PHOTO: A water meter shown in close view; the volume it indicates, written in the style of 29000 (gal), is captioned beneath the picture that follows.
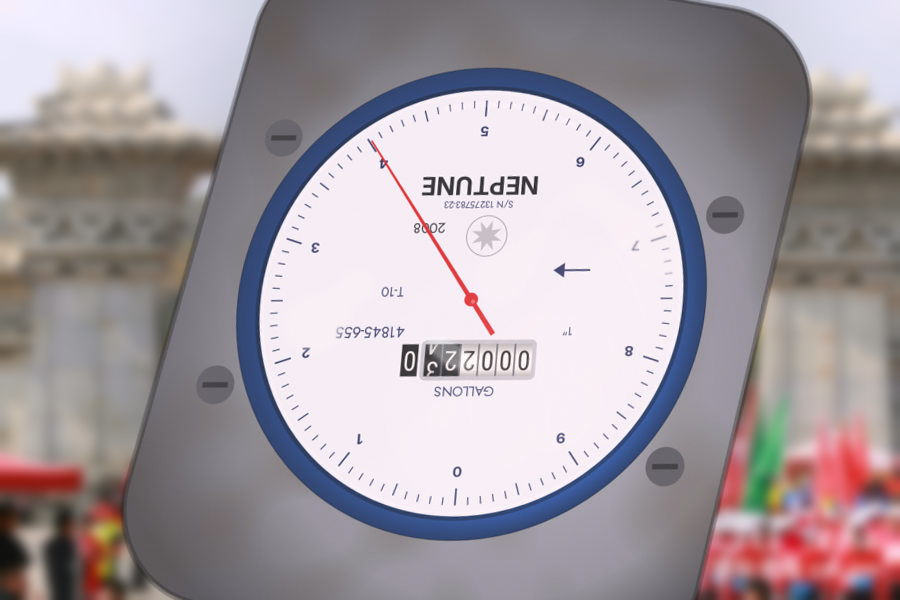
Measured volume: 2234.0 (gal)
